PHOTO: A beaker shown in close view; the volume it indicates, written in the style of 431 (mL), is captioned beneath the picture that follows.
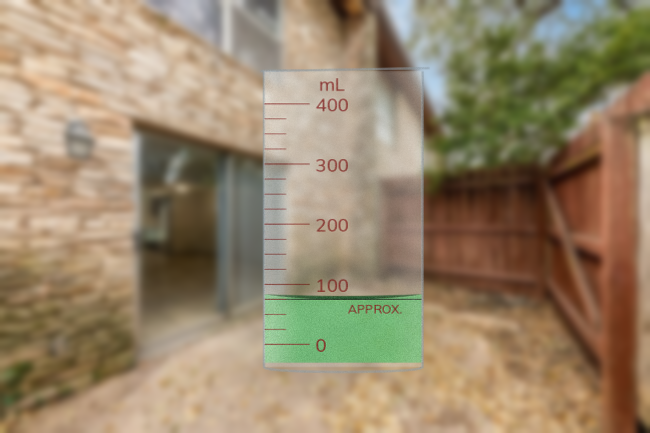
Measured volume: 75 (mL)
